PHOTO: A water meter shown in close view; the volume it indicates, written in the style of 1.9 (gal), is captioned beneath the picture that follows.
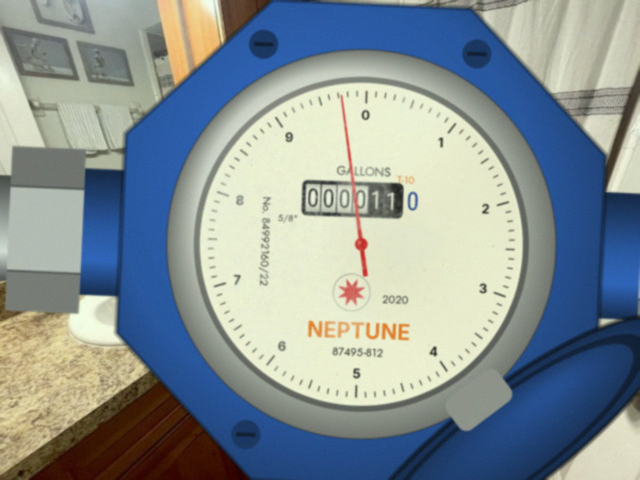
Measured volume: 109.7 (gal)
